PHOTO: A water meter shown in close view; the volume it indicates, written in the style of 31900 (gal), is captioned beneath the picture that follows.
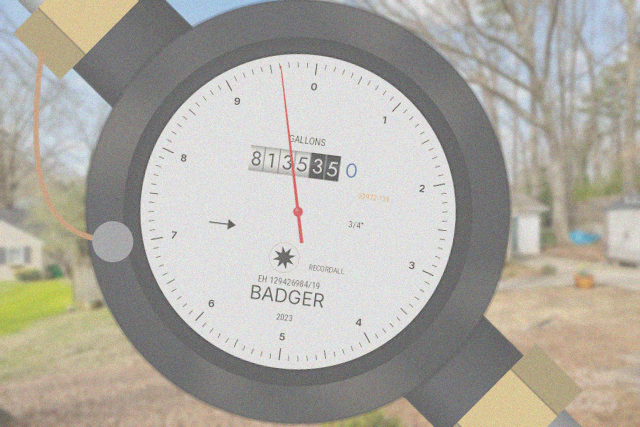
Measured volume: 8135349.6 (gal)
